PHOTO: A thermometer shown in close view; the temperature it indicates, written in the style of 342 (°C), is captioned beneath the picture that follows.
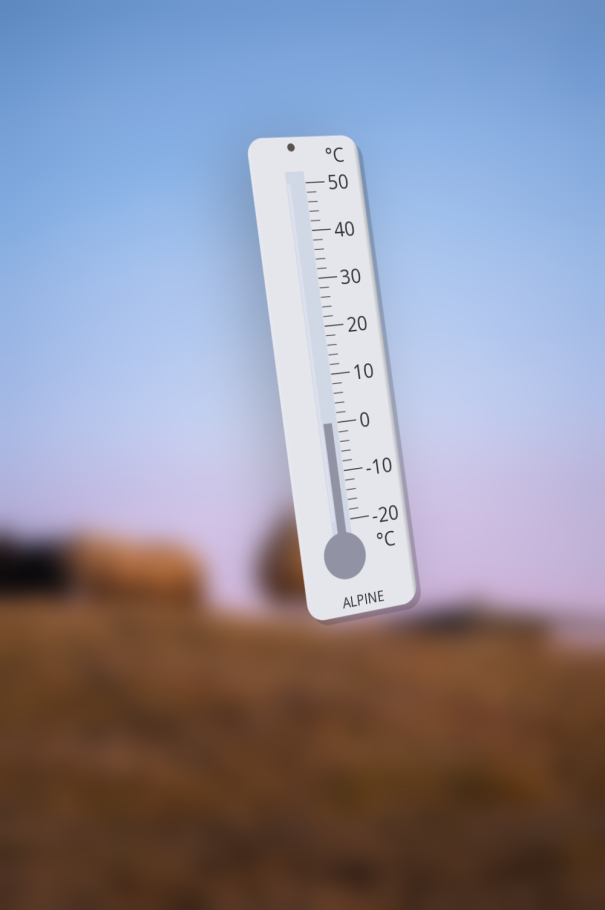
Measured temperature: 0 (°C)
